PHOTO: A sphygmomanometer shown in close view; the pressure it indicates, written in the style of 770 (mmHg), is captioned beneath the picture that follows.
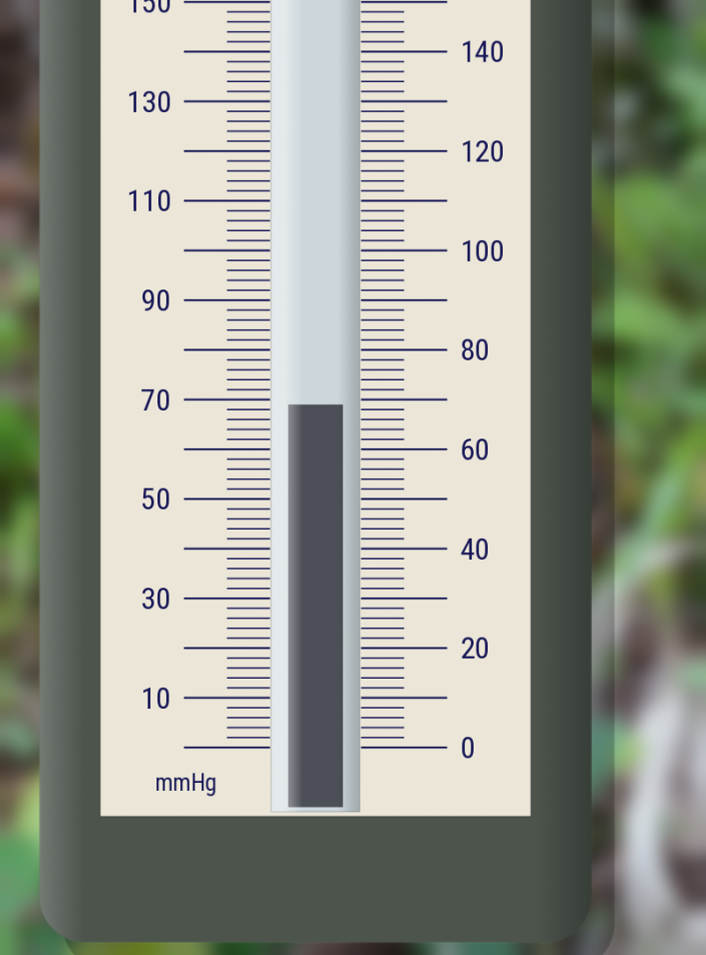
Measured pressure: 69 (mmHg)
